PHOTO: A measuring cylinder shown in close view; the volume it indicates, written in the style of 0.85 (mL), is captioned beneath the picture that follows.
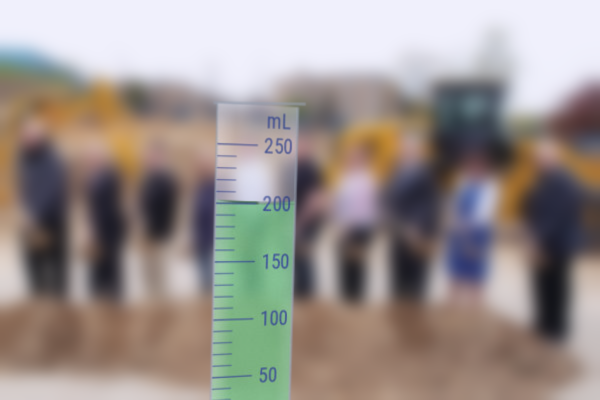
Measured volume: 200 (mL)
